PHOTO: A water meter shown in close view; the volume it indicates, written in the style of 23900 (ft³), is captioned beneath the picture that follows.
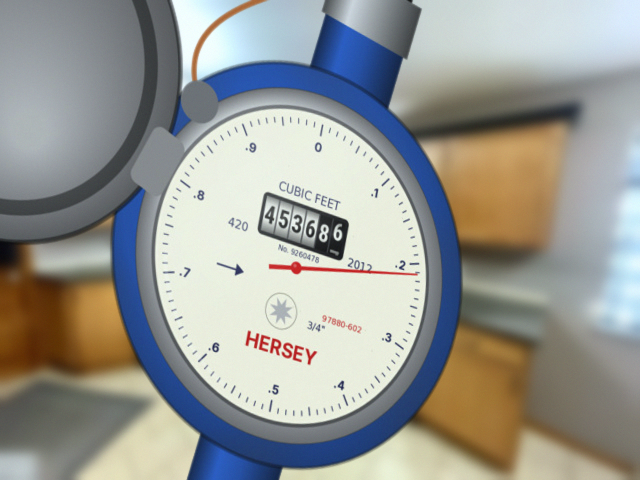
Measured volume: 453686.21 (ft³)
